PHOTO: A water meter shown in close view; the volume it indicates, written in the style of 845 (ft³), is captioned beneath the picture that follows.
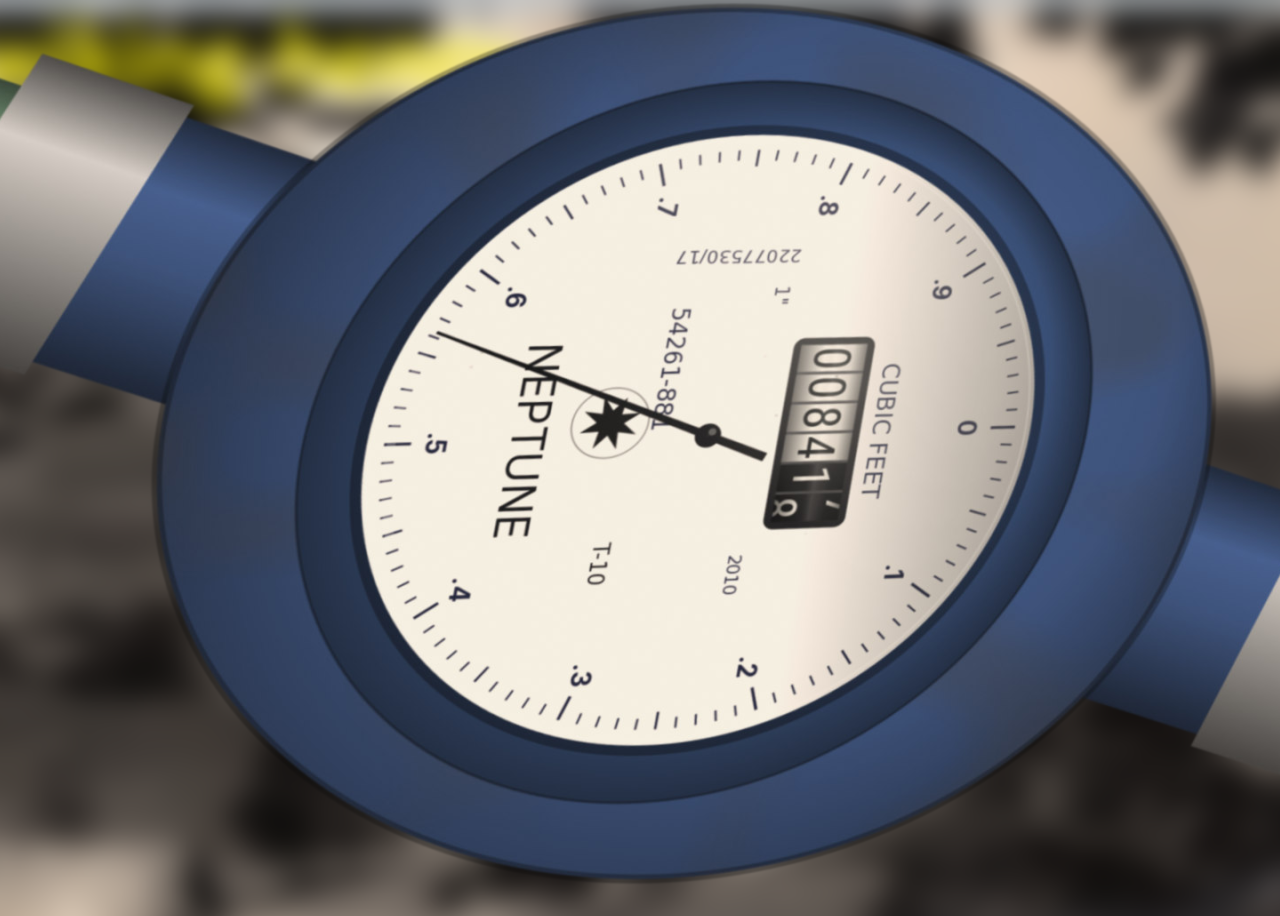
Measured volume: 8417.56 (ft³)
